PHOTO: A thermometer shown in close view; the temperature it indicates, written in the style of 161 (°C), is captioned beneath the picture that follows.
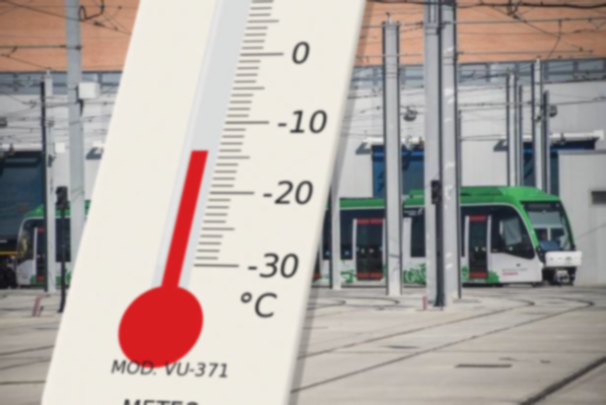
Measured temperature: -14 (°C)
